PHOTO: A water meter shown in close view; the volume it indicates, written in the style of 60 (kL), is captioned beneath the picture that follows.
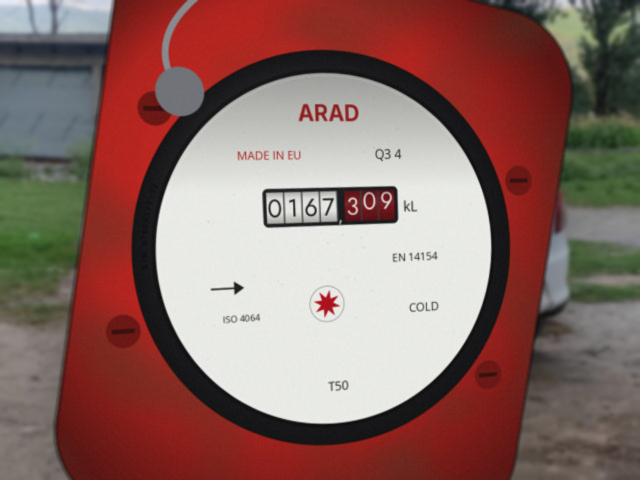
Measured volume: 167.309 (kL)
